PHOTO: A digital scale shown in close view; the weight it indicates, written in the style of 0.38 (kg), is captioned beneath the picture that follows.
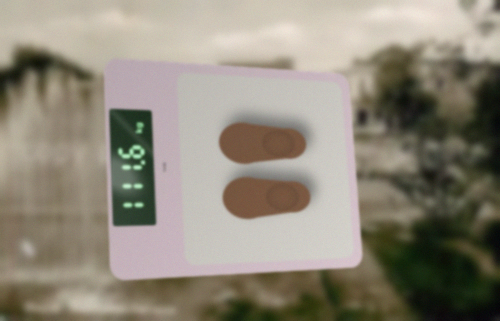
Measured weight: 111.6 (kg)
